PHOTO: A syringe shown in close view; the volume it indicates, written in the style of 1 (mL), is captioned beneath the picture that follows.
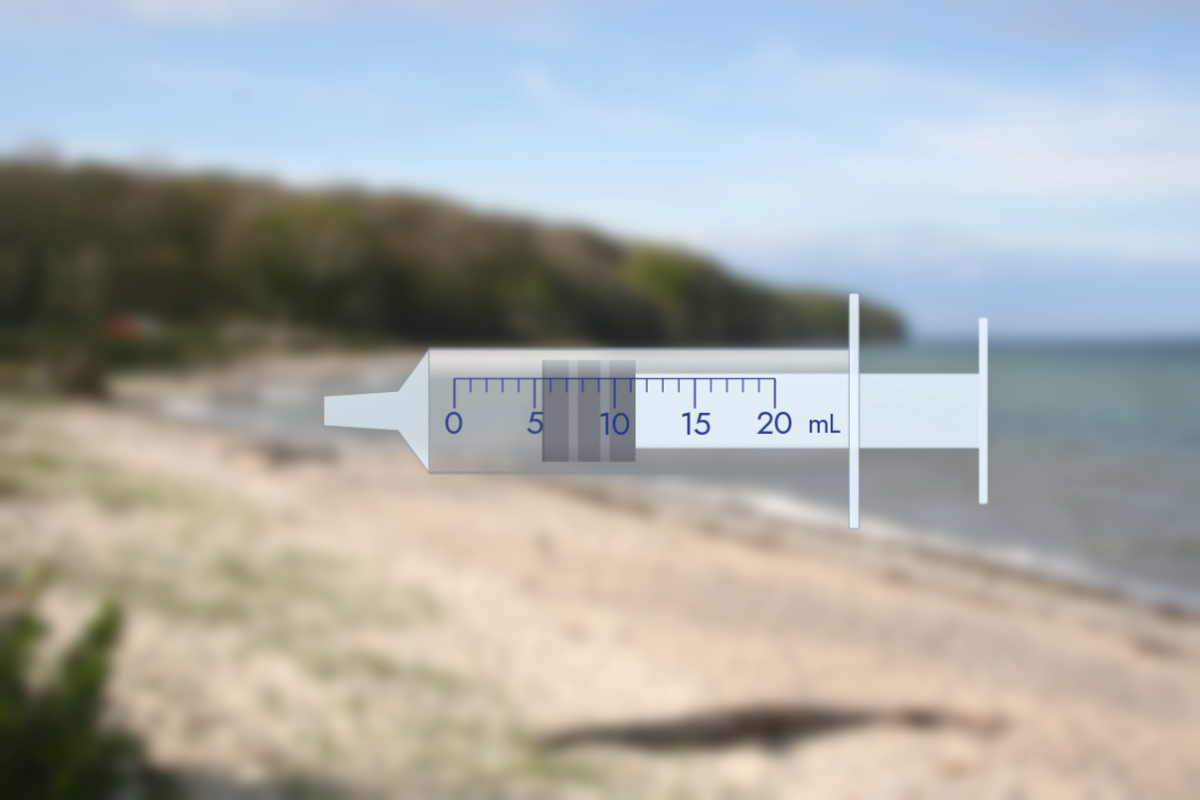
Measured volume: 5.5 (mL)
